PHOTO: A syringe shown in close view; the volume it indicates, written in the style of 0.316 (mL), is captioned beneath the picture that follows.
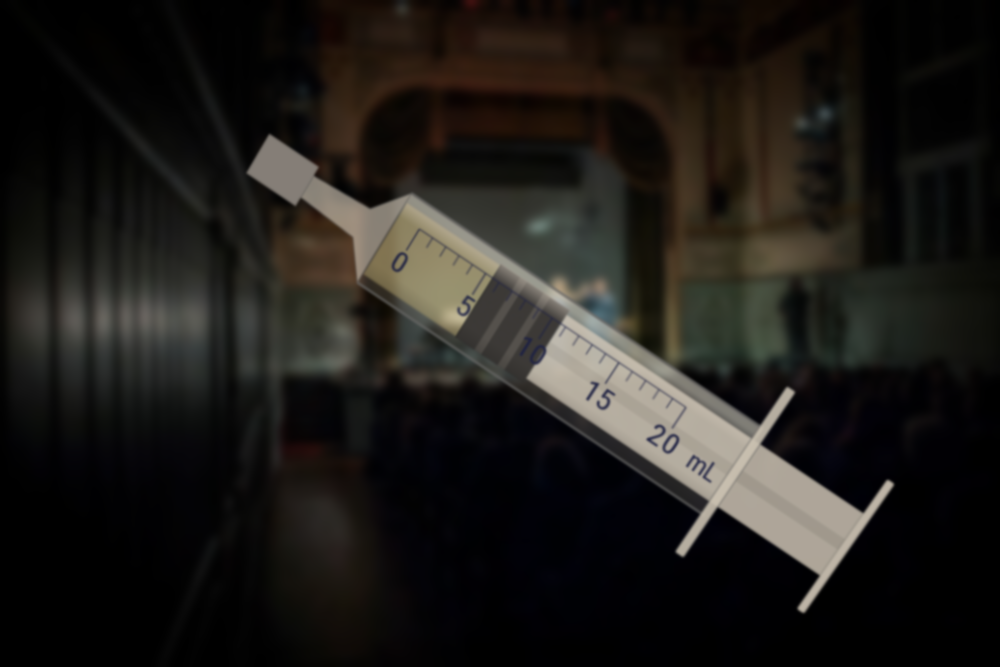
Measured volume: 5.5 (mL)
